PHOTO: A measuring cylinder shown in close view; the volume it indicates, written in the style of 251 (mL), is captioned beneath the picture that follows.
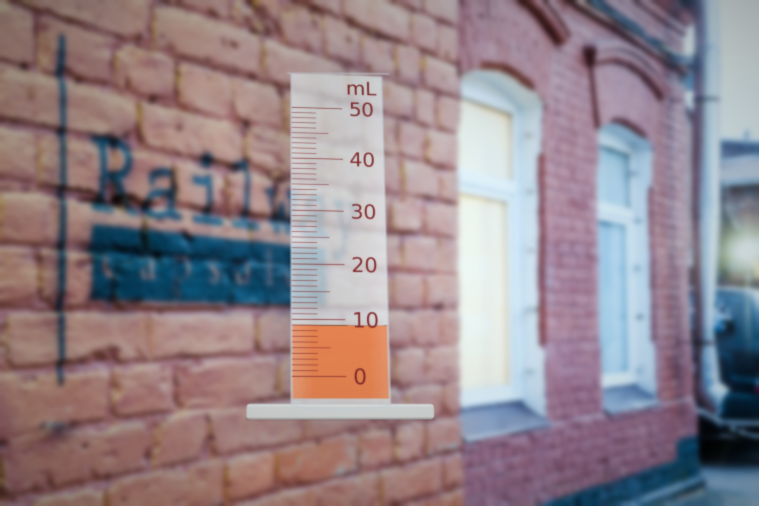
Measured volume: 9 (mL)
